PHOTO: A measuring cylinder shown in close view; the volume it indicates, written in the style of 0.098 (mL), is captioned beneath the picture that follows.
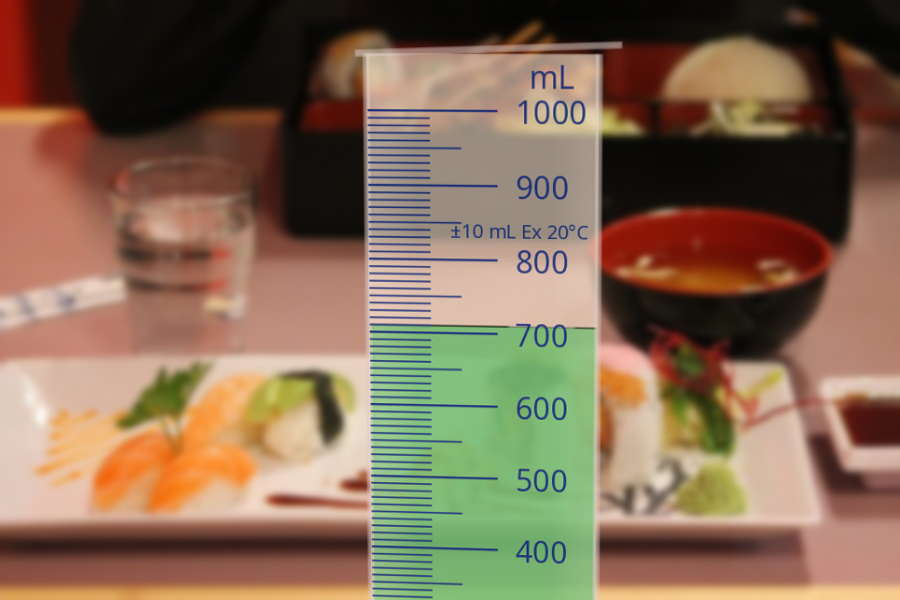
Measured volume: 710 (mL)
